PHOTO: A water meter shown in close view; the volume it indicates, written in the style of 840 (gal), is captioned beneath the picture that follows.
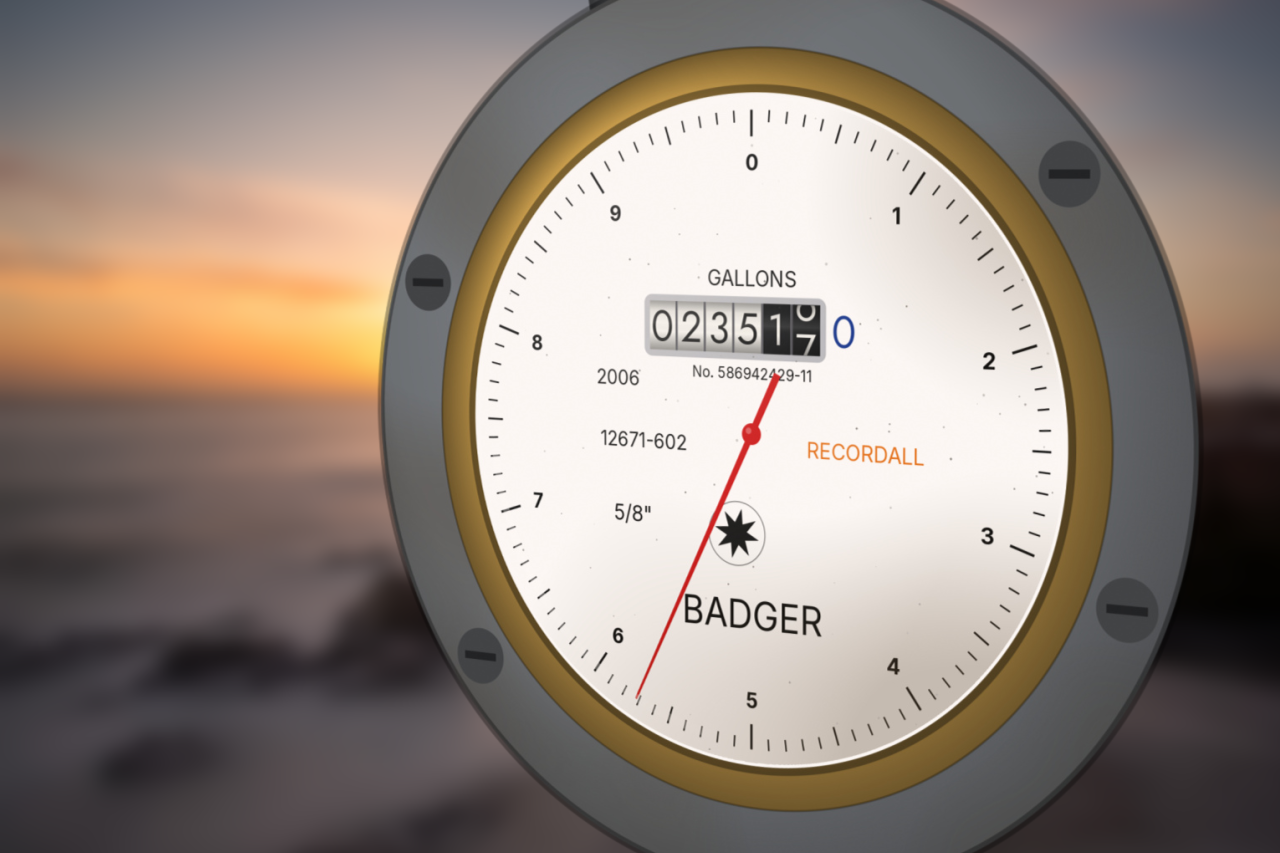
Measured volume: 235165.7 (gal)
